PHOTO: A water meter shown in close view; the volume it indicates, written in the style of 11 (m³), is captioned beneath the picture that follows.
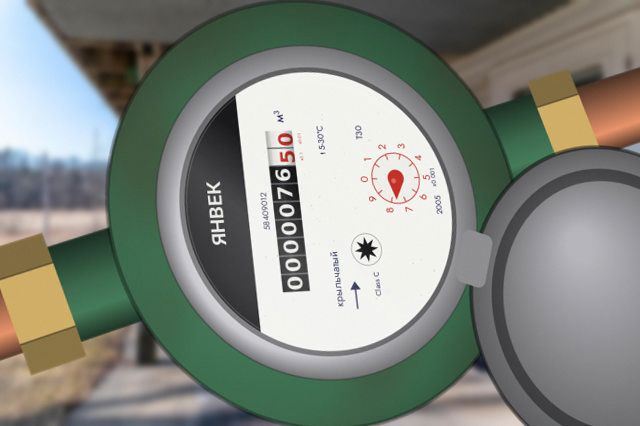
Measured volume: 76.497 (m³)
